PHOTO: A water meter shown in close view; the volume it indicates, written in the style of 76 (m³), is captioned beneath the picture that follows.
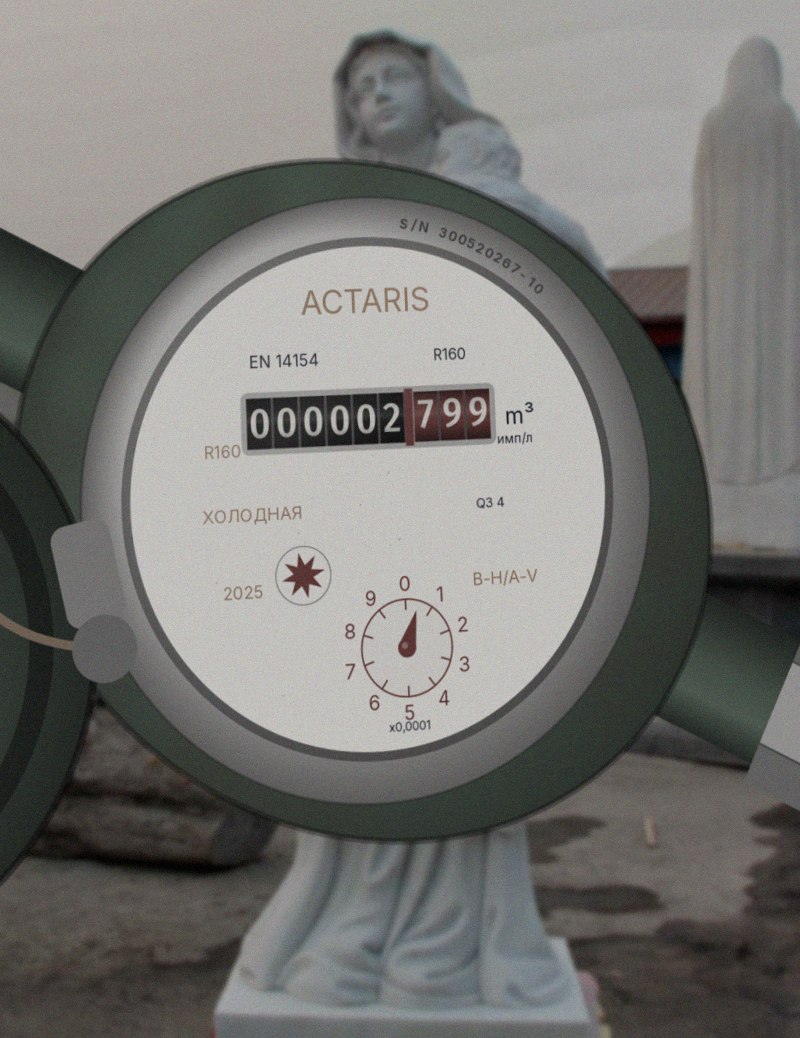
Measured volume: 2.7990 (m³)
